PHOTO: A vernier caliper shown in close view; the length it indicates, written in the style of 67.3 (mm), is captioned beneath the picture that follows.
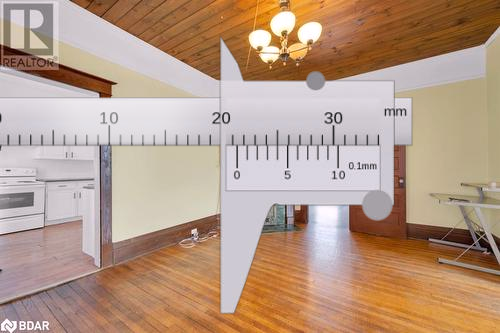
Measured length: 21.4 (mm)
